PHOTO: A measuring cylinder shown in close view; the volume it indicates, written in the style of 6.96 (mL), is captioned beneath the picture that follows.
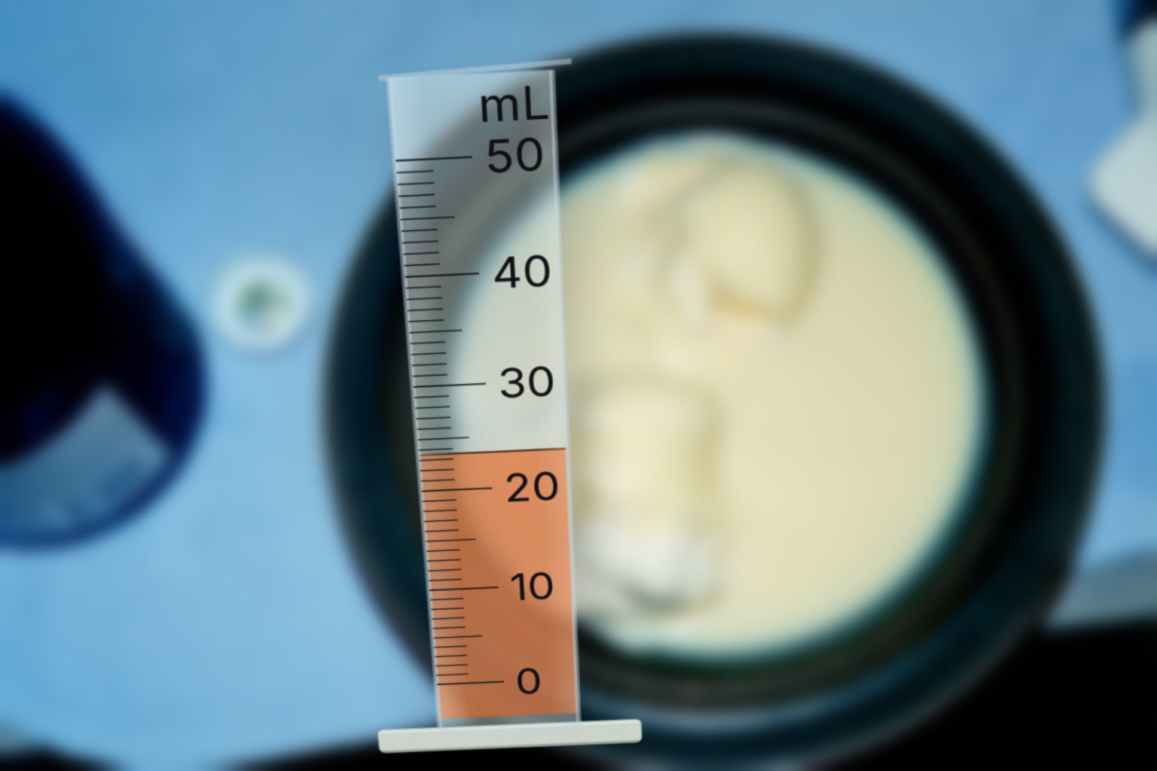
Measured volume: 23.5 (mL)
